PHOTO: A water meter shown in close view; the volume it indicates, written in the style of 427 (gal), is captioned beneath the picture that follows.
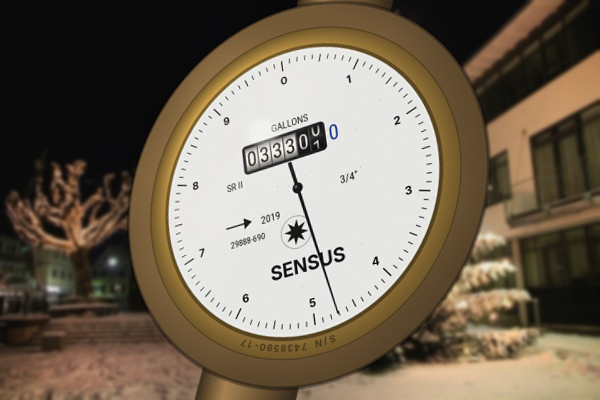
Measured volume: 333004.7 (gal)
